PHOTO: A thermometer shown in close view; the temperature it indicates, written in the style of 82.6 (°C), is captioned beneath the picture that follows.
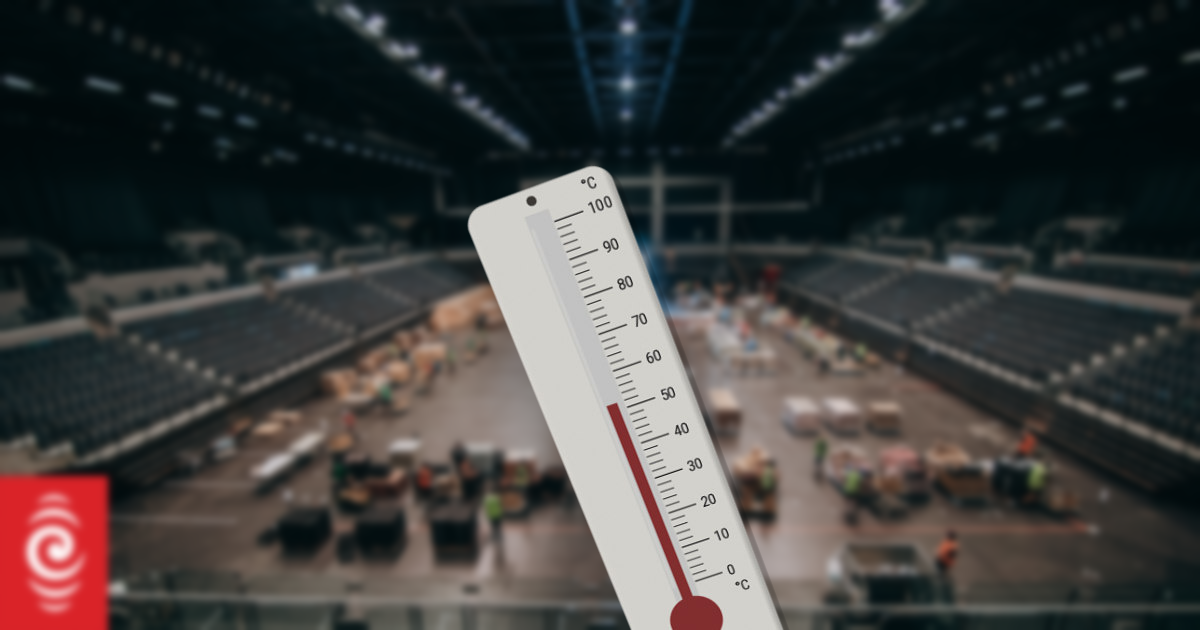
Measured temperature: 52 (°C)
